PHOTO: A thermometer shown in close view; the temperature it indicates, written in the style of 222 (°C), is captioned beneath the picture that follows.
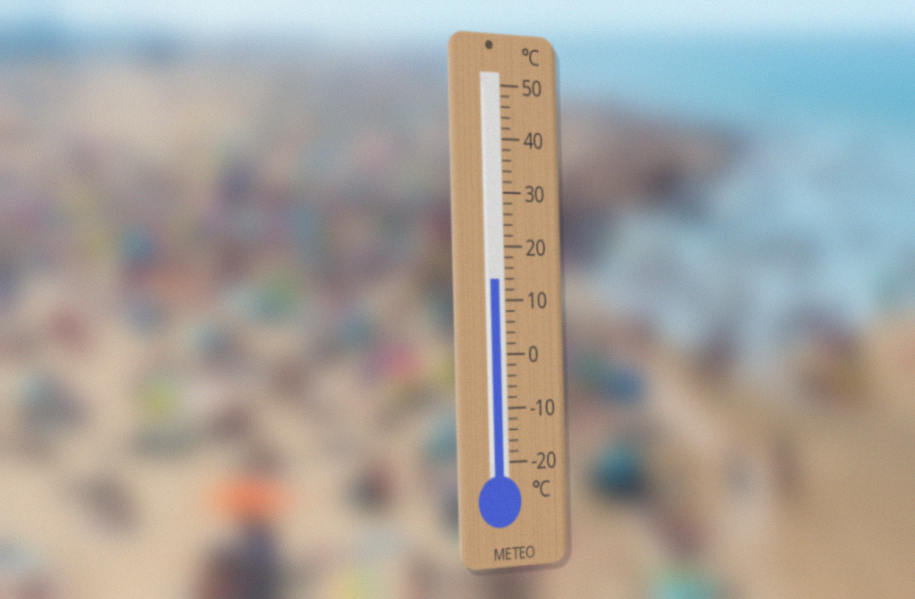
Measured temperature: 14 (°C)
